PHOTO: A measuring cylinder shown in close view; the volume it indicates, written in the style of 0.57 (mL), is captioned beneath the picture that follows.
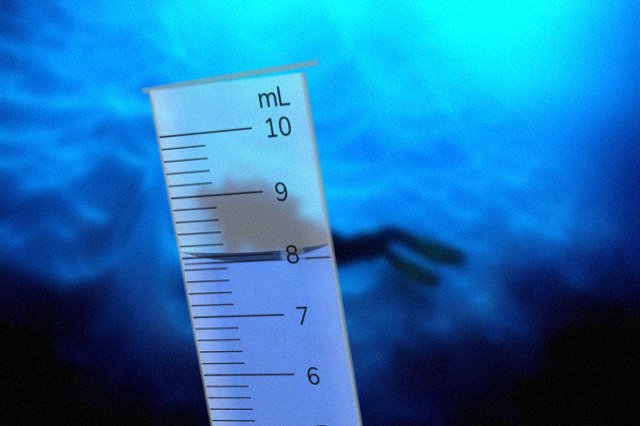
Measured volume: 7.9 (mL)
